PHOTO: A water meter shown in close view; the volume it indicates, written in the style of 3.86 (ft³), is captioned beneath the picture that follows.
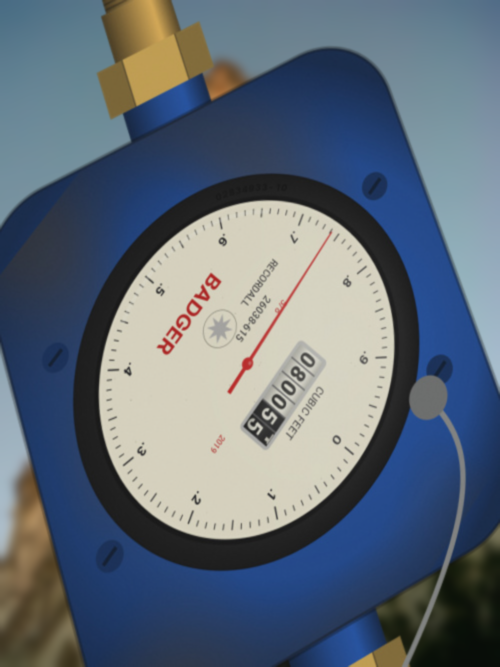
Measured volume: 80054.74 (ft³)
